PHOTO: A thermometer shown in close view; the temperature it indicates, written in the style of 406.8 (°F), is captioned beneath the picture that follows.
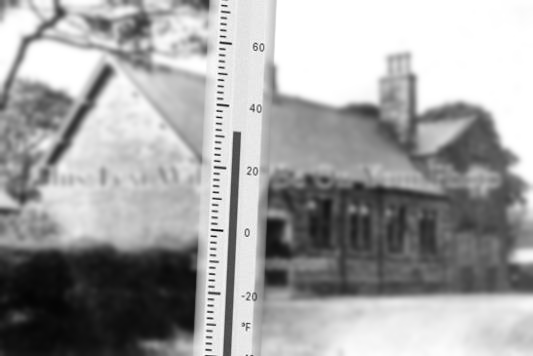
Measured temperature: 32 (°F)
